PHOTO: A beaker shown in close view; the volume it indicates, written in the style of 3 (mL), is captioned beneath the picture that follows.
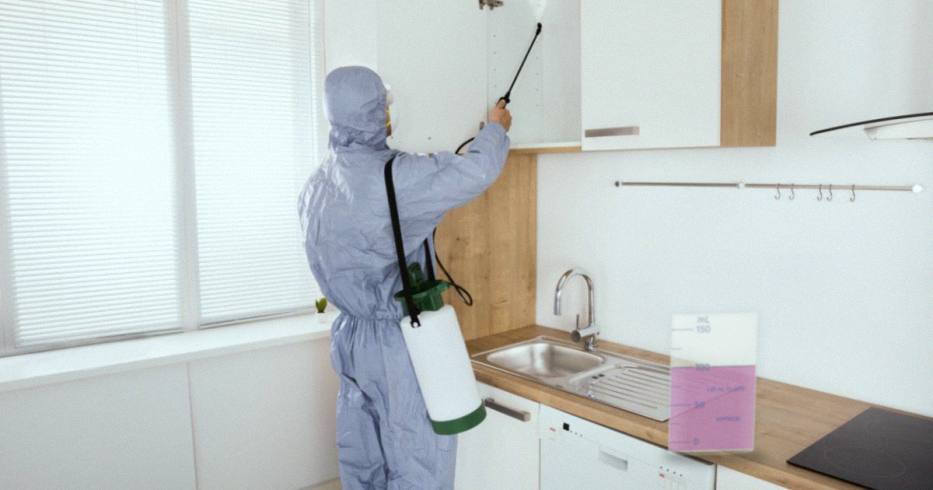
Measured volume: 100 (mL)
